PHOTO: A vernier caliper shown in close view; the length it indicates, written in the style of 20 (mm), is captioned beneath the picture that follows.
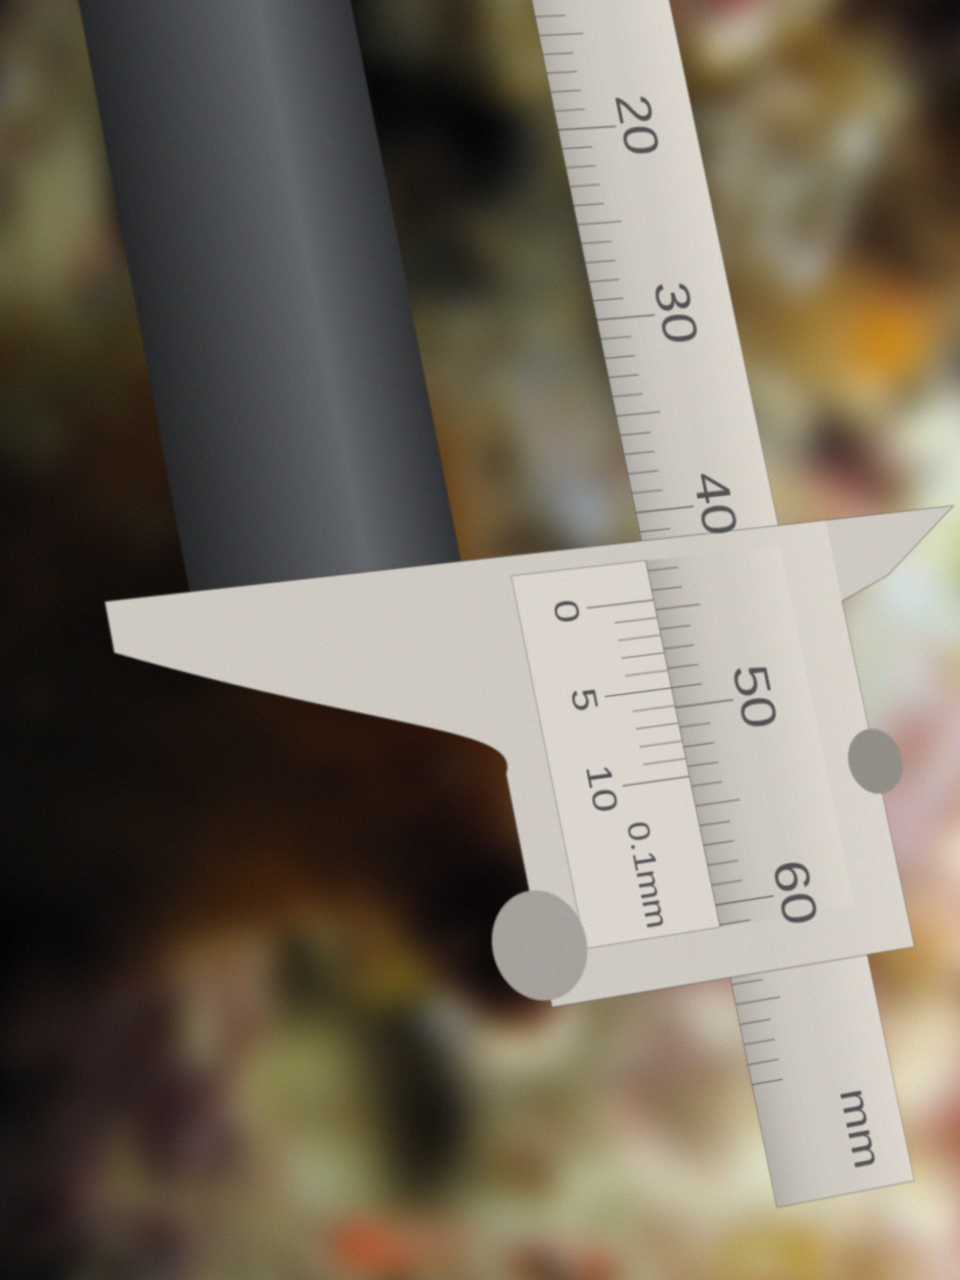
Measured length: 44.5 (mm)
